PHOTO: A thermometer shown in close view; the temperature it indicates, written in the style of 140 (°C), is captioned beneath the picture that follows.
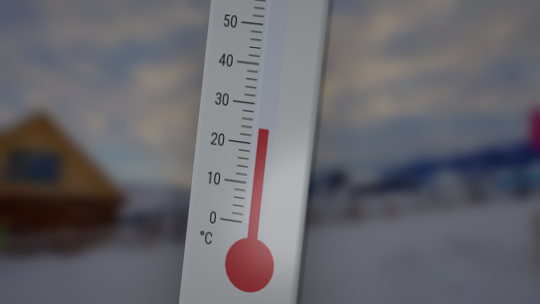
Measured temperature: 24 (°C)
